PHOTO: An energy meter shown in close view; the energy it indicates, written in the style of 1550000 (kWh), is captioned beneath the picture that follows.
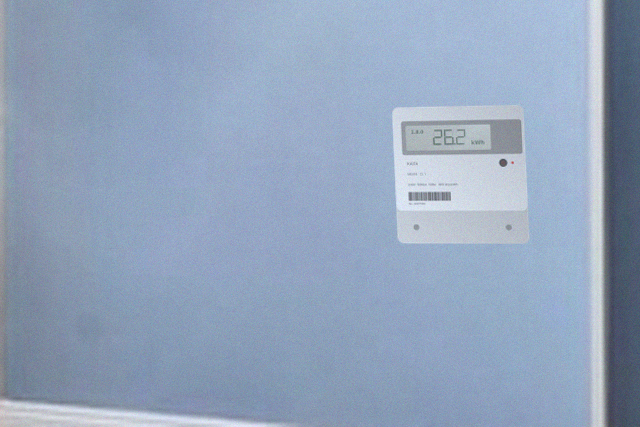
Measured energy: 26.2 (kWh)
